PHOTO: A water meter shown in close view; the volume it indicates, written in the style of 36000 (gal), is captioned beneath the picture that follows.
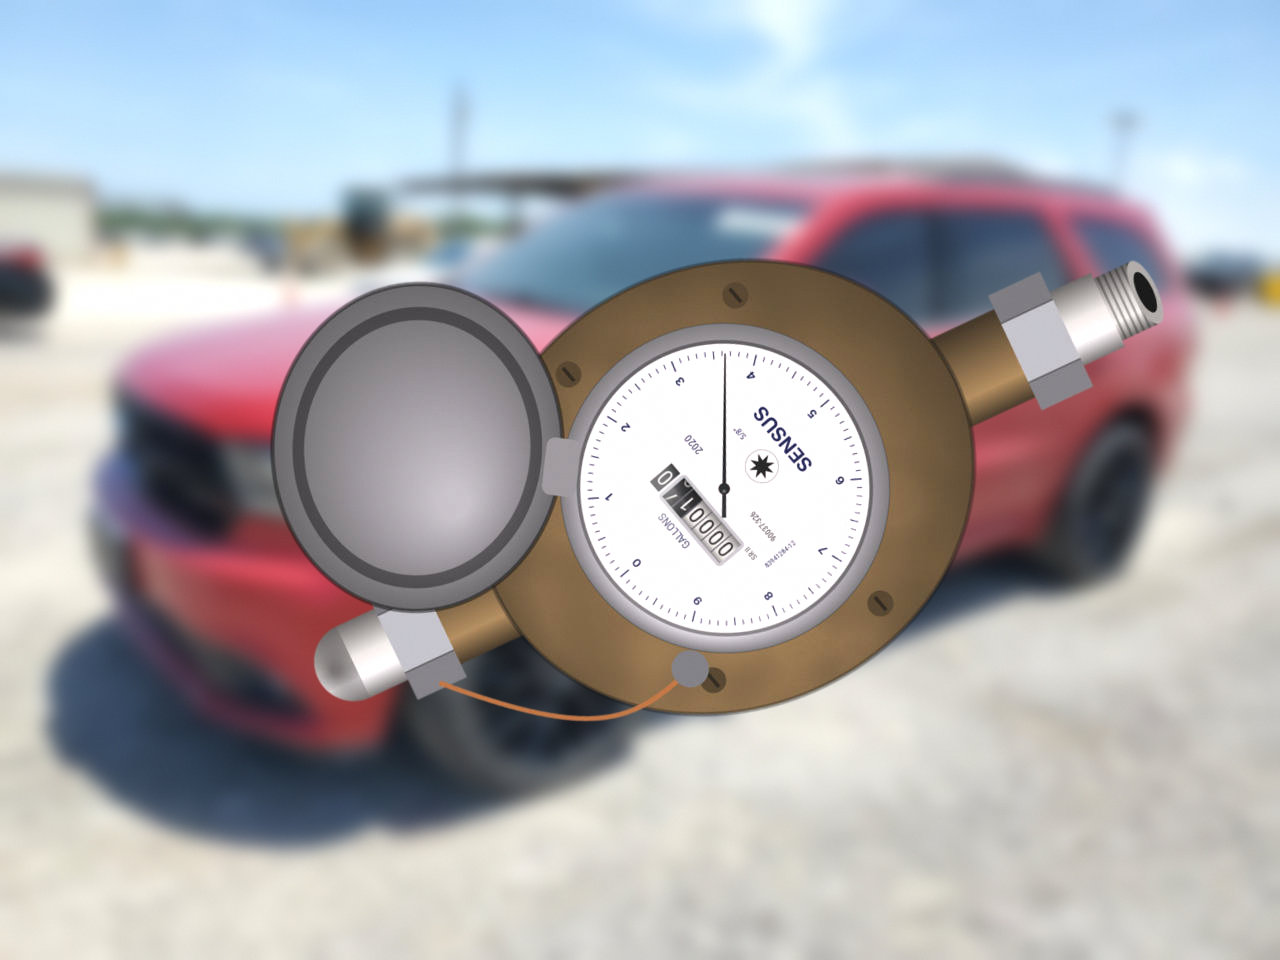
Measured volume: 173.6 (gal)
